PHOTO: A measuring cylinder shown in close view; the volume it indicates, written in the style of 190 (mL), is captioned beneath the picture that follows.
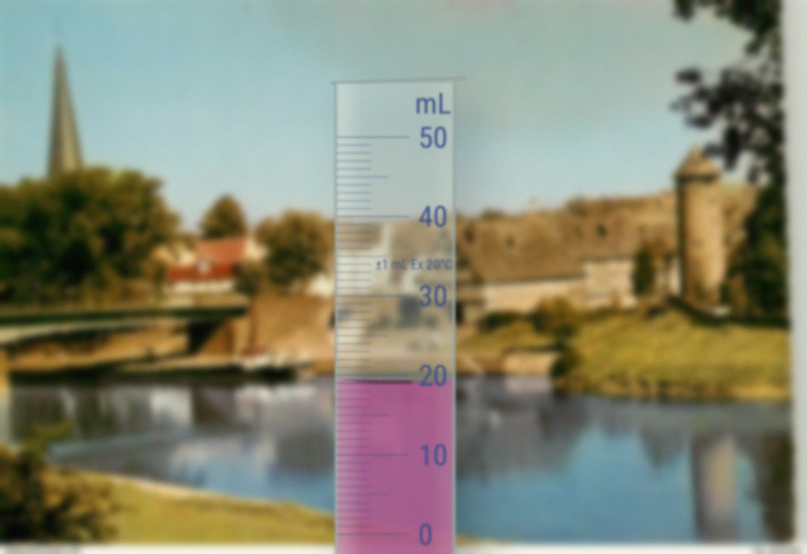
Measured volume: 19 (mL)
